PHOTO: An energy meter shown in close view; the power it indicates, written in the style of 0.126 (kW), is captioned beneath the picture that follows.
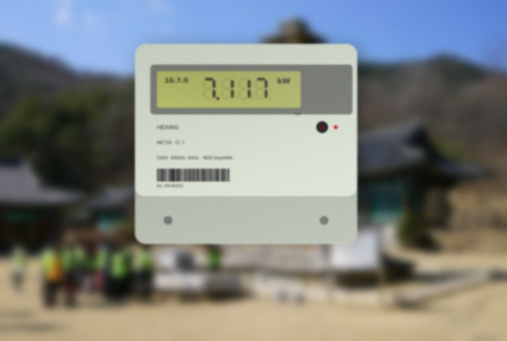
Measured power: 7.117 (kW)
